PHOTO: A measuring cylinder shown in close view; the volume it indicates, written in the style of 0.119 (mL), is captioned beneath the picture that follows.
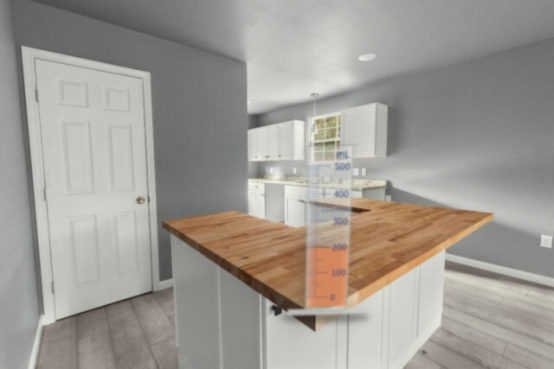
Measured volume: 200 (mL)
